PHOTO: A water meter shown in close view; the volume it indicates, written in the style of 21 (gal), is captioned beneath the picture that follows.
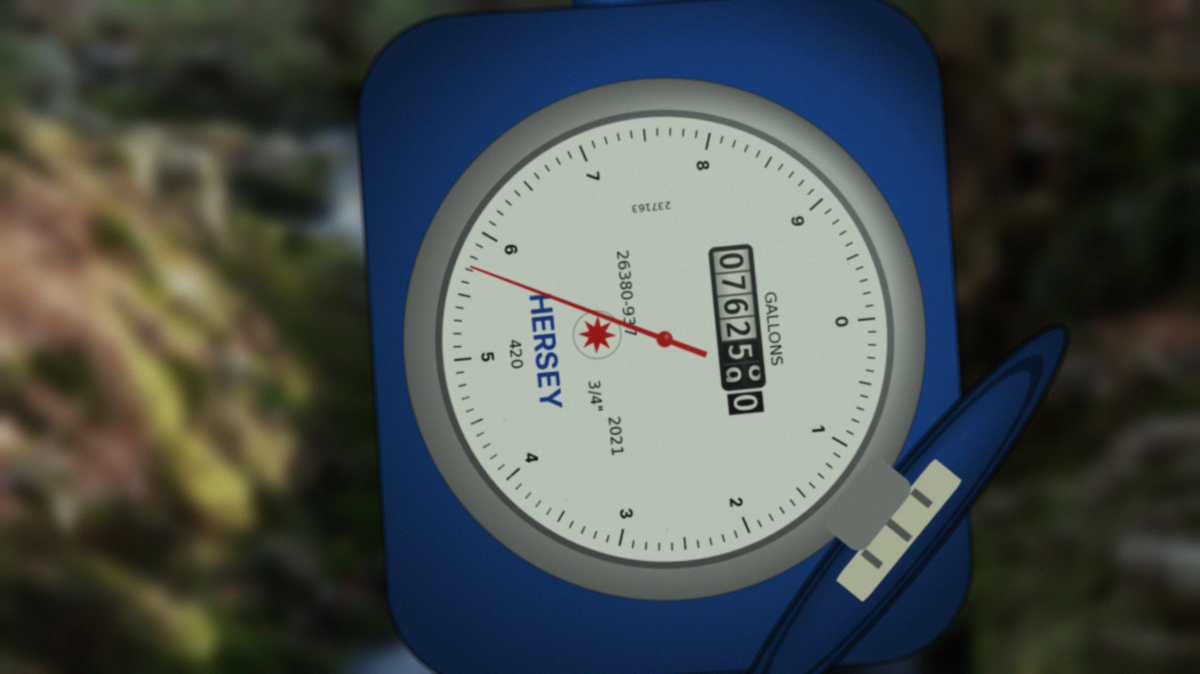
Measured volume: 762585.7 (gal)
